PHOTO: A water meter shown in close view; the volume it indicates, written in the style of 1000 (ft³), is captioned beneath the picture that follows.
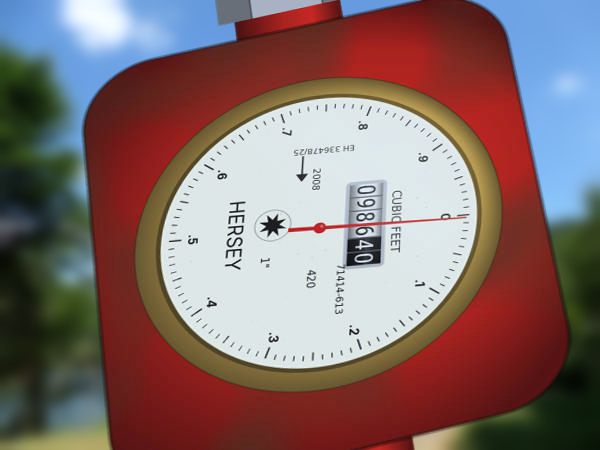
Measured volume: 98640.00 (ft³)
